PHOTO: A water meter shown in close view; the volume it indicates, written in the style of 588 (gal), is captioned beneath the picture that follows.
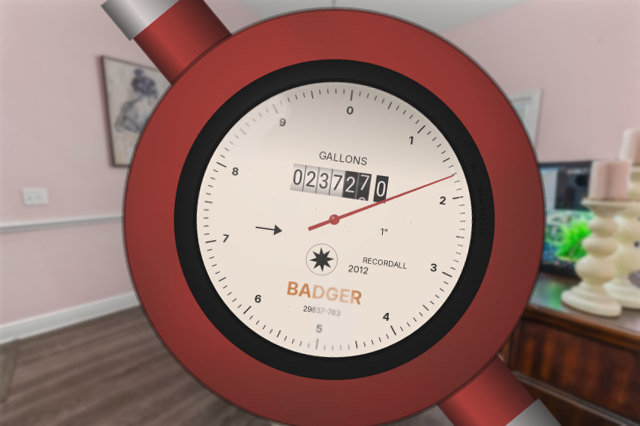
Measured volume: 237271.7 (gal)
